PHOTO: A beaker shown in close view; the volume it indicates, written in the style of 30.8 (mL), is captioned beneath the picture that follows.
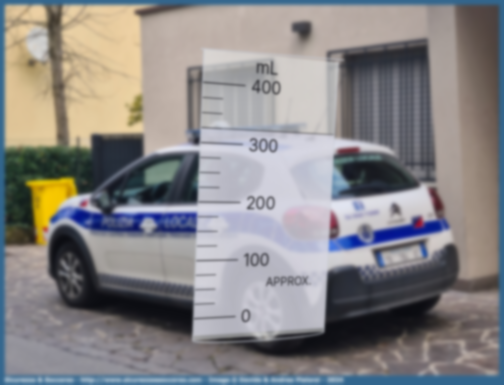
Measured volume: 325 (mL)
